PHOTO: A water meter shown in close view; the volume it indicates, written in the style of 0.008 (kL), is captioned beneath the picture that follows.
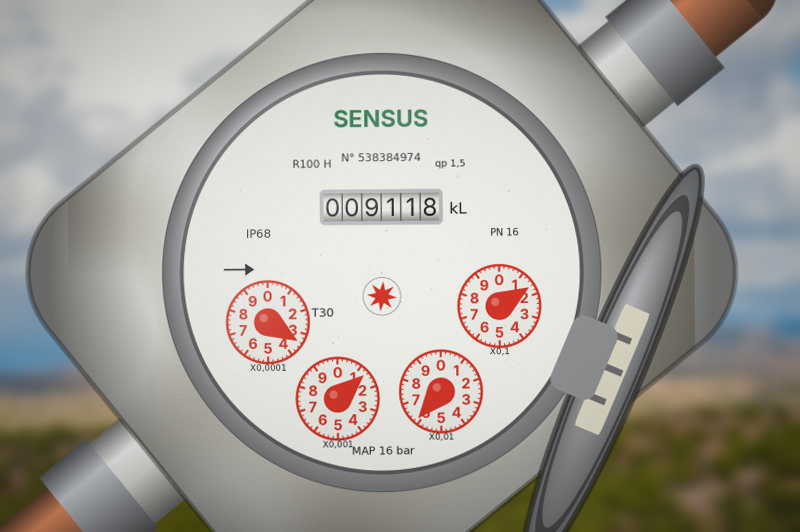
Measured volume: 9118.1613 (kL)
